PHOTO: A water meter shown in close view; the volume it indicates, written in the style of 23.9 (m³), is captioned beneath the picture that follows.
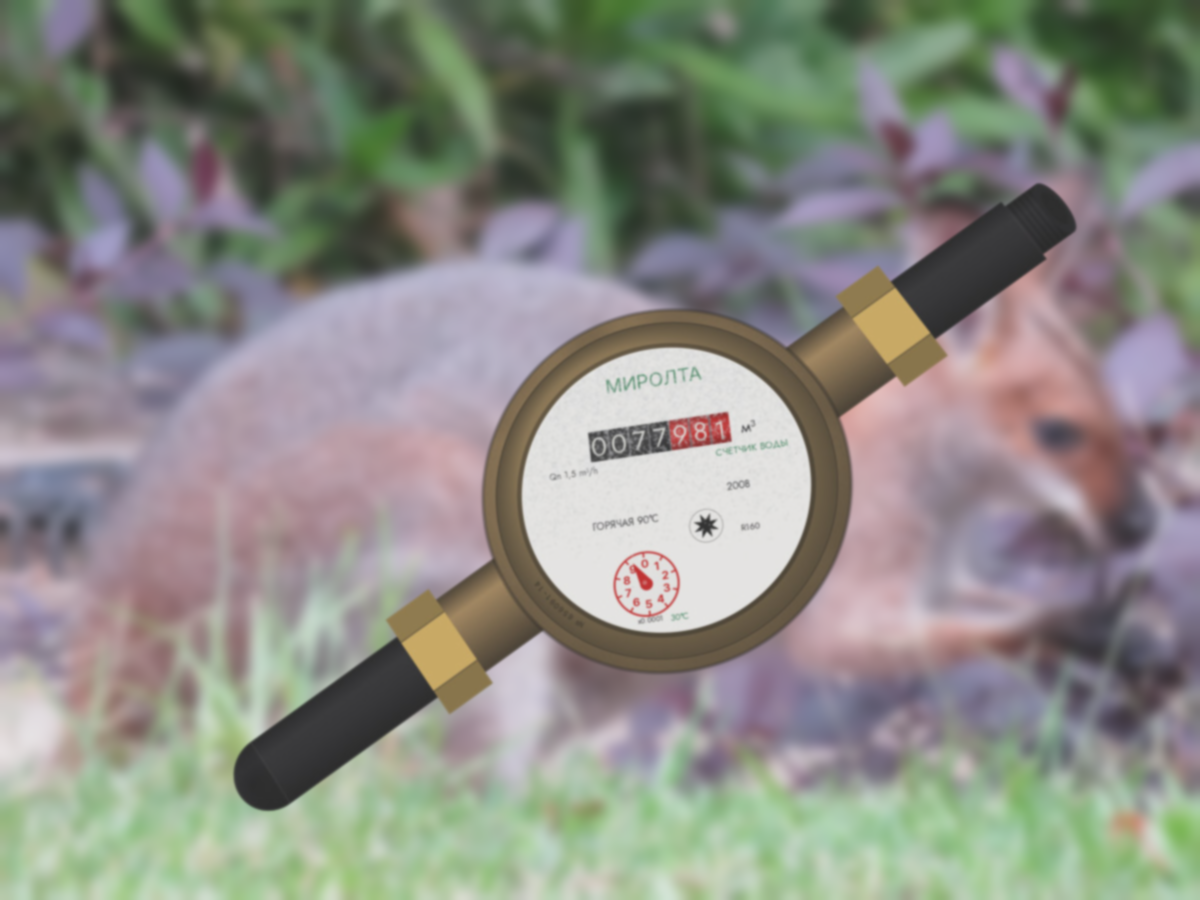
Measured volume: 77.9809 (m³)
